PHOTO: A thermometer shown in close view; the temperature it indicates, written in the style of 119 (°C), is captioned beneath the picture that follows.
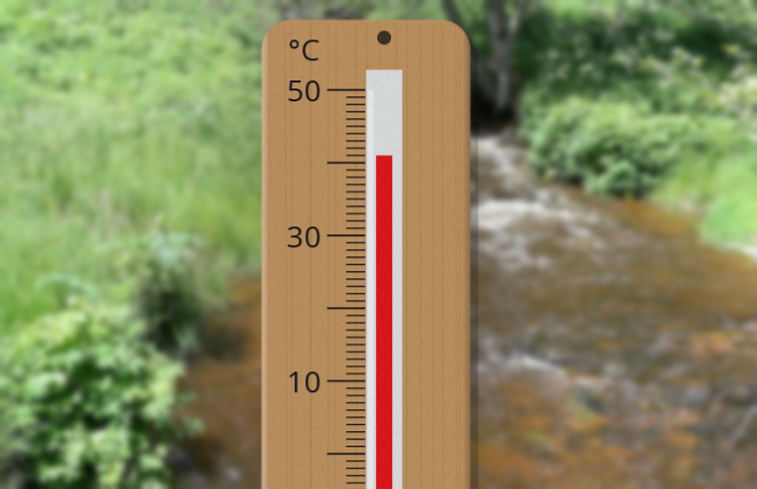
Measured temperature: 41 (°C)
